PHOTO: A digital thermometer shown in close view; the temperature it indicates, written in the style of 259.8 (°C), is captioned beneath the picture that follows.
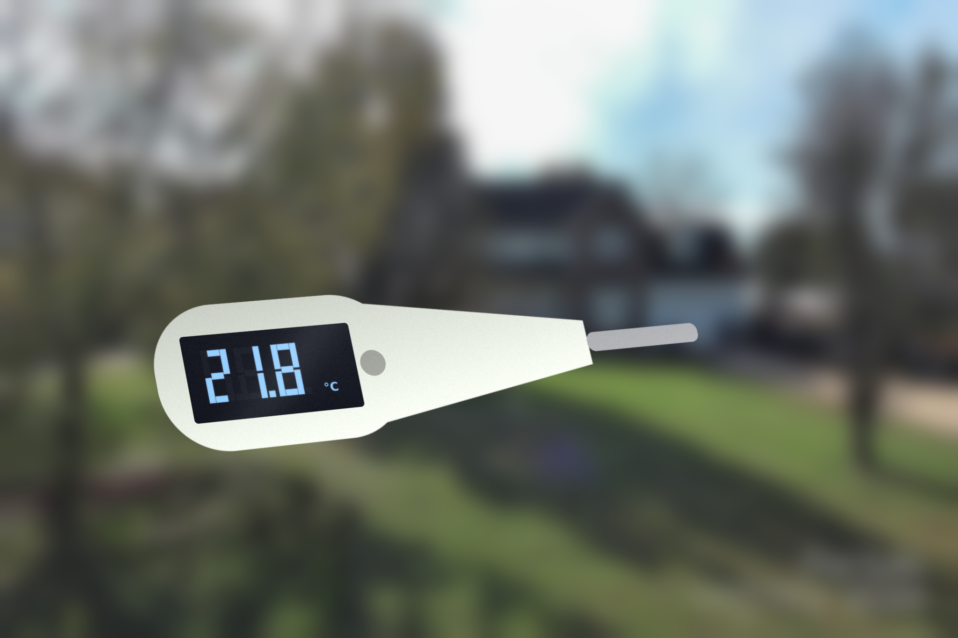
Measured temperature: 21.8 (°C)
